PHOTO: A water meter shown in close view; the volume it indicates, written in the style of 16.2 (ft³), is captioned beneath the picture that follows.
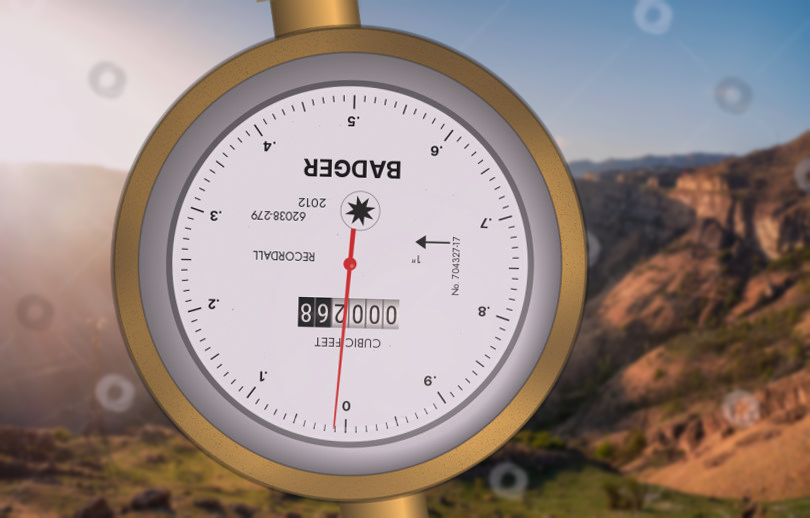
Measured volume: 268.01 (ft³)
